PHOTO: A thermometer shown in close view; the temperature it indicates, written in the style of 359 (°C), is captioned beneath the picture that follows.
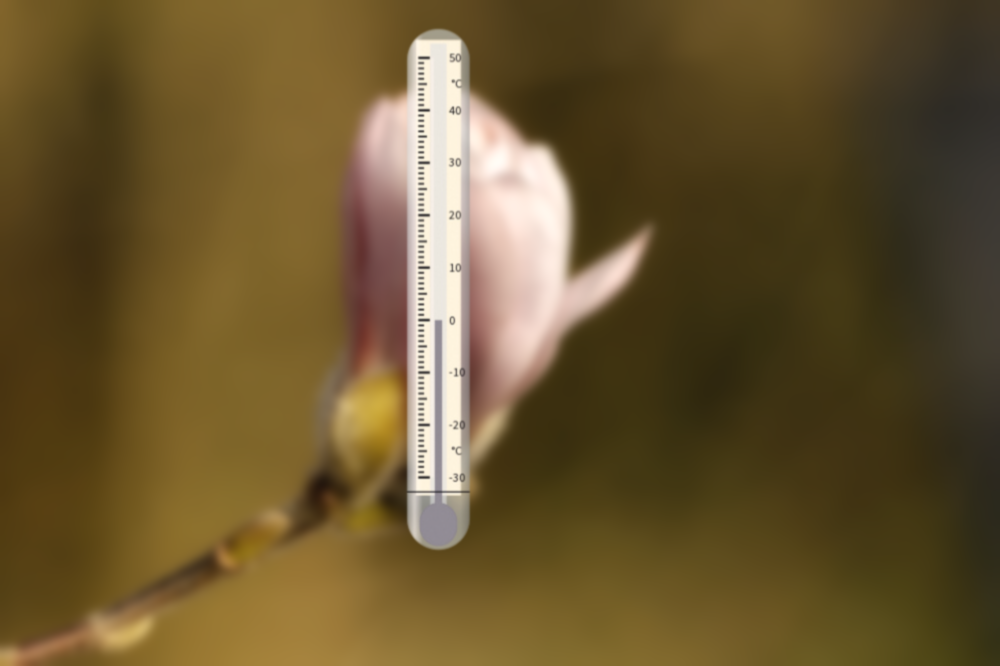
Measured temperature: 0 (°C)
